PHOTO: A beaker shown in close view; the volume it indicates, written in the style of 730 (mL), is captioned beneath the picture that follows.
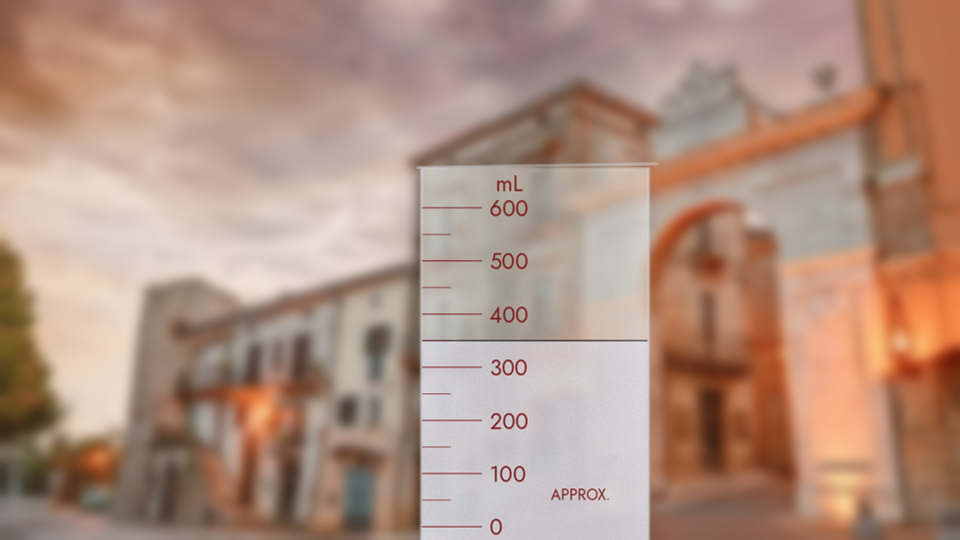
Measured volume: 350 (mL)
